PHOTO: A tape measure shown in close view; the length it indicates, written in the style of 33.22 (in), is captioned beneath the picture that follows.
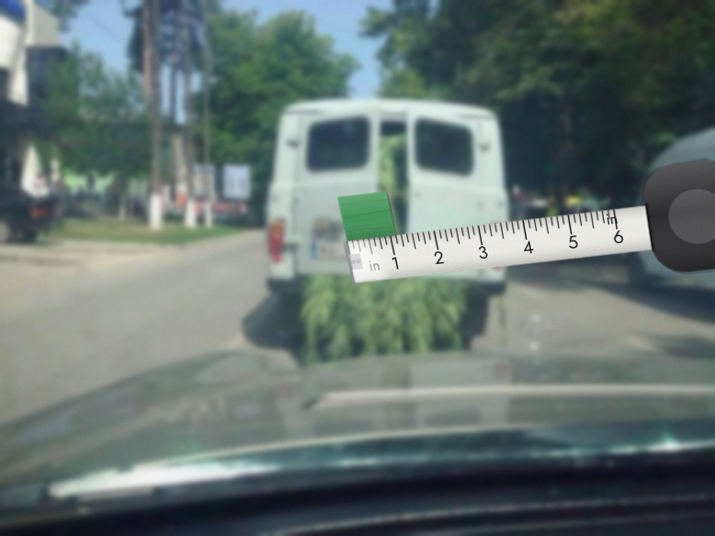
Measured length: 1.125 (in)
